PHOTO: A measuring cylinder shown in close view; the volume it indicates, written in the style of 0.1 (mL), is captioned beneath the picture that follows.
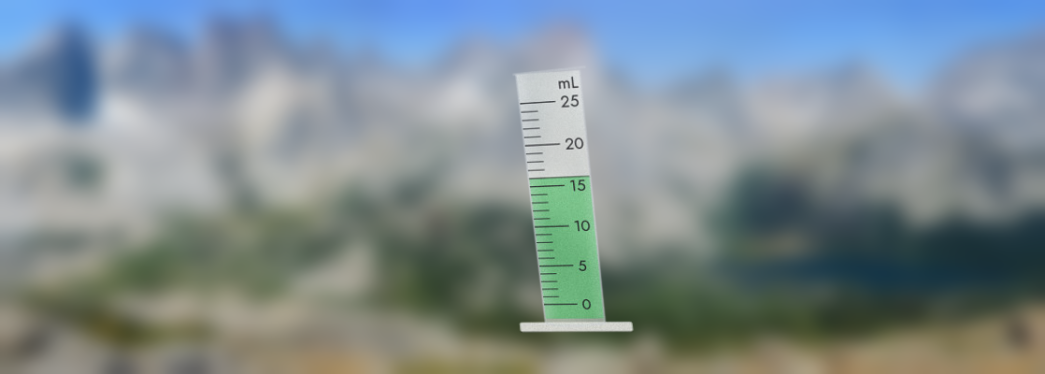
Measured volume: 16 (mL)
